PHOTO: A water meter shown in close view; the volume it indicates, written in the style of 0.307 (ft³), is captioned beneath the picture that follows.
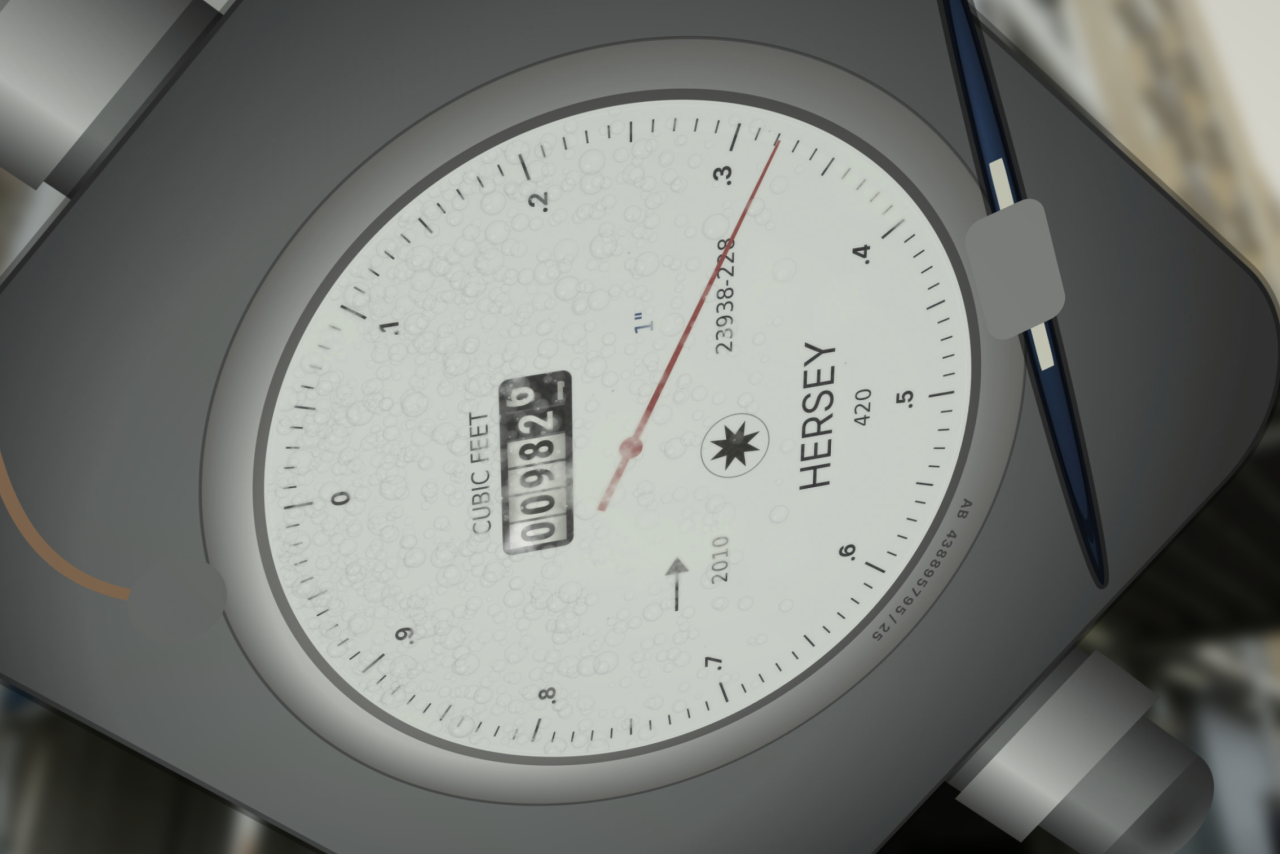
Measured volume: 9826.32 (ft³)
